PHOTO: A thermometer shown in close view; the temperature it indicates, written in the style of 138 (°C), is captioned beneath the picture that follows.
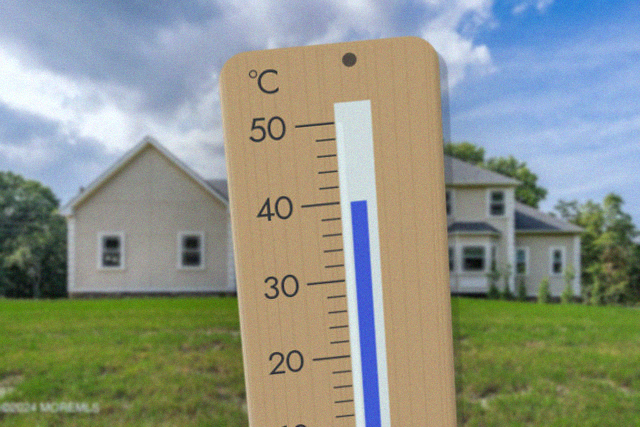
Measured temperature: 40 (°C)
